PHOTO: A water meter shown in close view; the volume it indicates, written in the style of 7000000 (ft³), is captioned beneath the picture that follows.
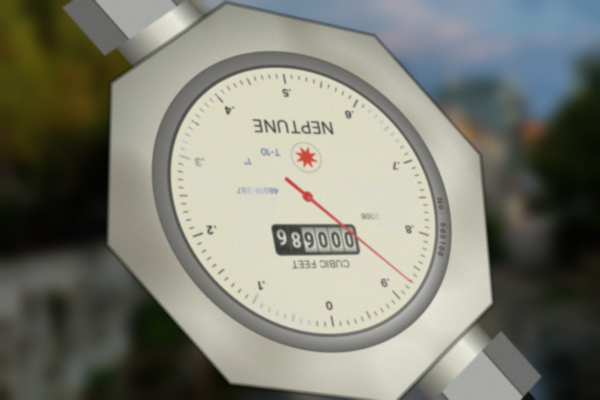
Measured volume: 685.87 (ft³)
